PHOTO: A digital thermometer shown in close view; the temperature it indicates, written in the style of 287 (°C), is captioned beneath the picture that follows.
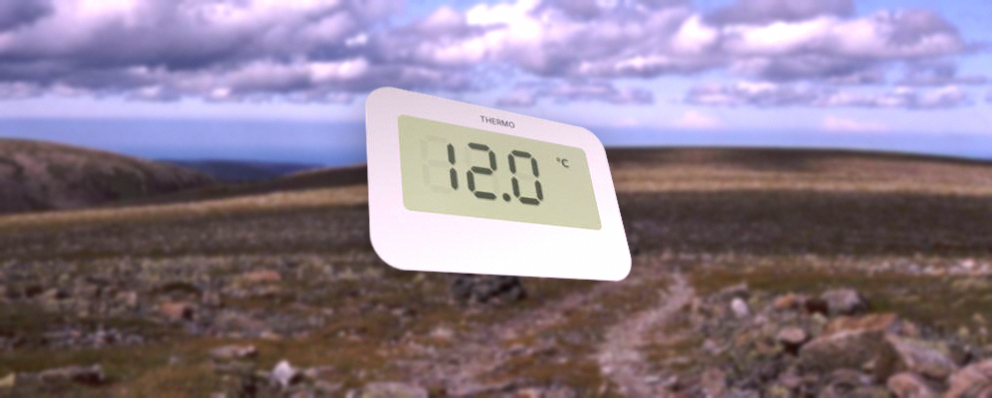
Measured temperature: 12.0 (°C)
